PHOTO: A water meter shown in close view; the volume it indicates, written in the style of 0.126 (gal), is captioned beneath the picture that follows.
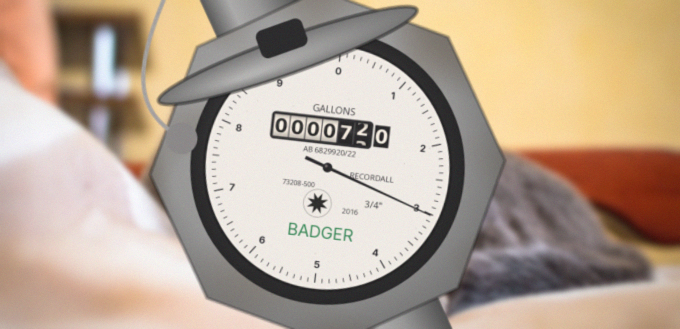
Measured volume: 723.0 (gal)
